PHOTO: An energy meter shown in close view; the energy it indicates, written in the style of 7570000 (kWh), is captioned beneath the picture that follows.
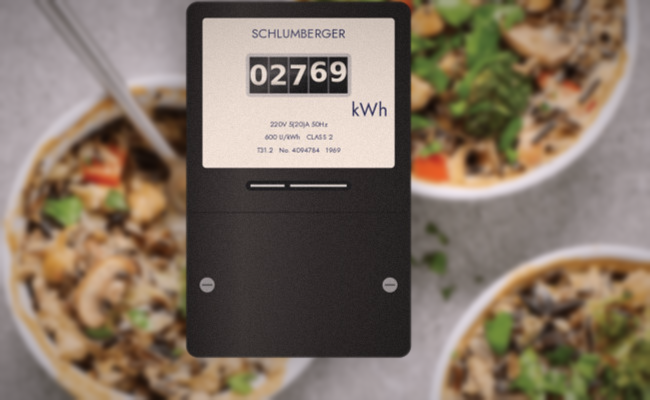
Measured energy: 2769 (kWh)
